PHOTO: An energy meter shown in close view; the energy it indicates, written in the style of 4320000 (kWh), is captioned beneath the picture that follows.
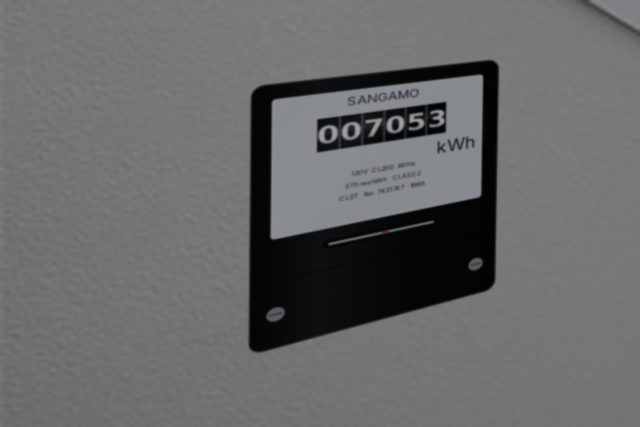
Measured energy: 7053 (kWh)
